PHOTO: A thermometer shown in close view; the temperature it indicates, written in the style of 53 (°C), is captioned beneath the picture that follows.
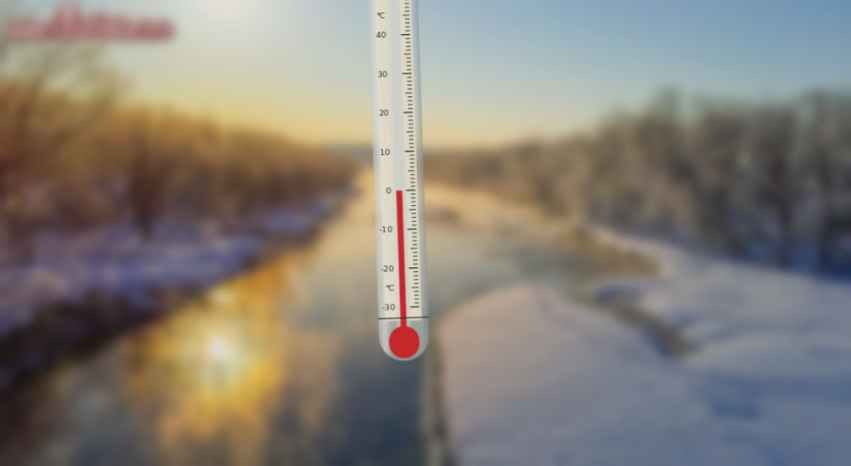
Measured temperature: 0 (°C)
